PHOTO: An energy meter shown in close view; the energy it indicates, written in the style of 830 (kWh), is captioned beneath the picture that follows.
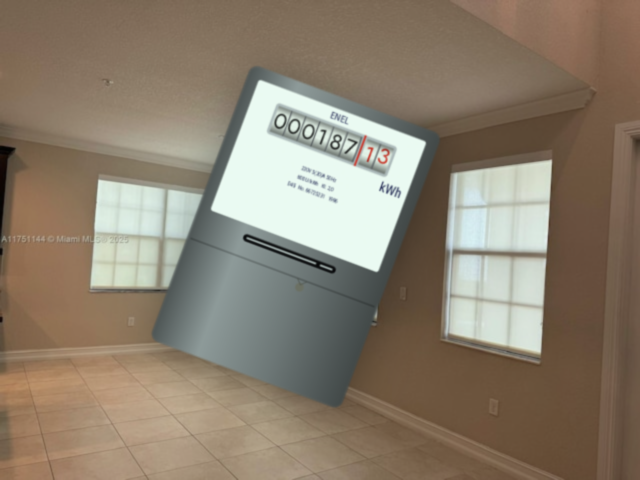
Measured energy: 187.13 (kWh)
